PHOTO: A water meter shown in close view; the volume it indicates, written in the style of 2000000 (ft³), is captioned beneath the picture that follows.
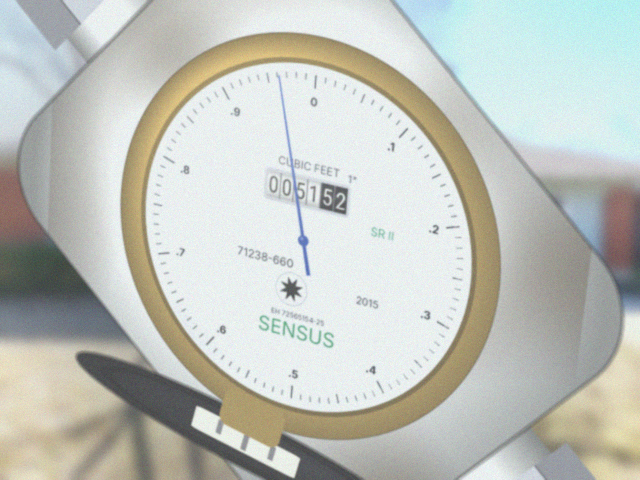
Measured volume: 5151.96 (ft³)
